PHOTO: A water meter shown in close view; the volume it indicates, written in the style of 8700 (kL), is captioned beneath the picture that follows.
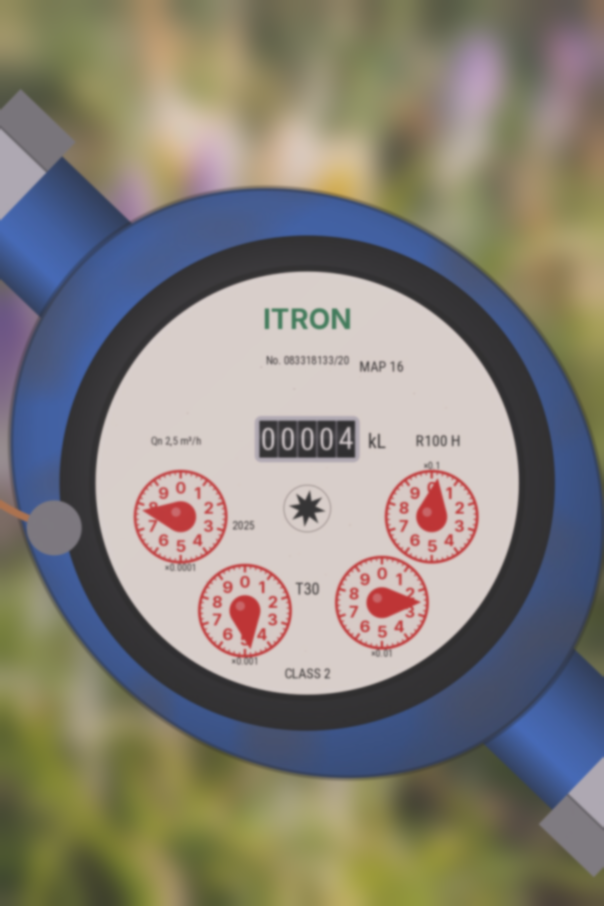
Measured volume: 4.0247 (kL)
